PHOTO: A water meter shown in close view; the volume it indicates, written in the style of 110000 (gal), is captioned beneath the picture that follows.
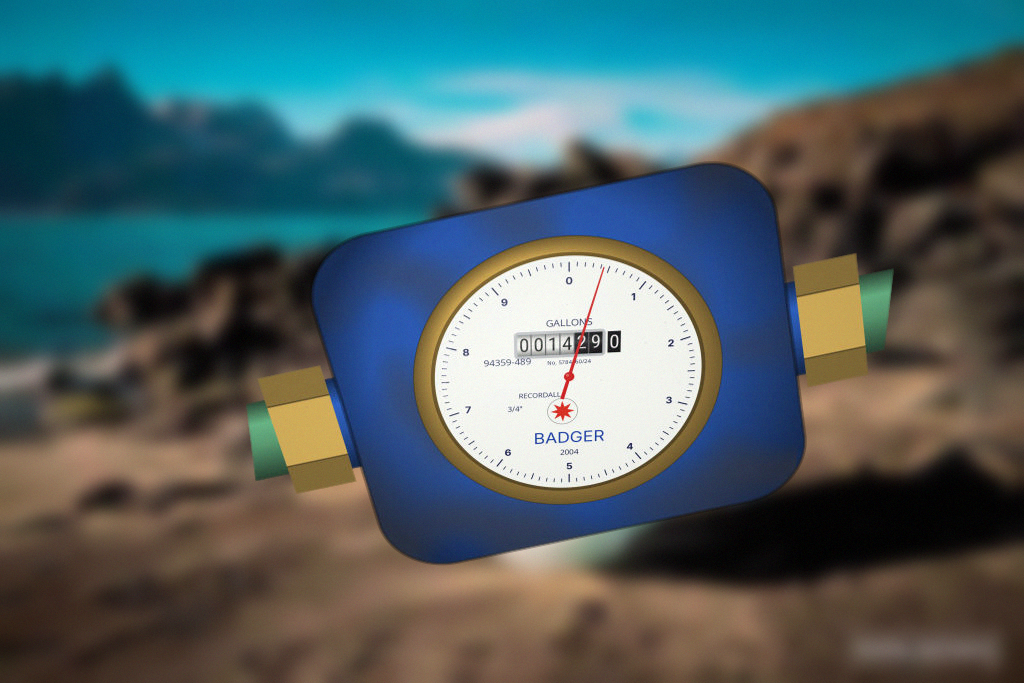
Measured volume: 14290.4 (gal)
